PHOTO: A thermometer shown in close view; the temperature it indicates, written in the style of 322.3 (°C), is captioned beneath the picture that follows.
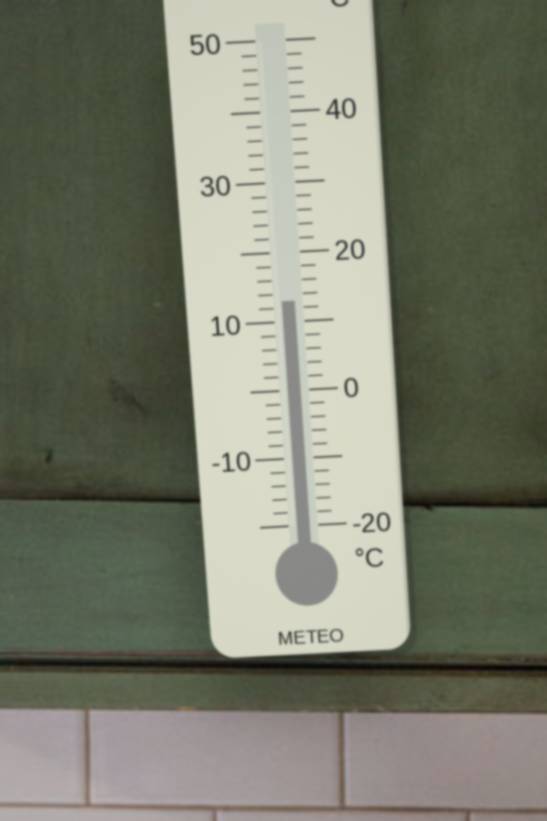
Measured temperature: 13 (°C)
